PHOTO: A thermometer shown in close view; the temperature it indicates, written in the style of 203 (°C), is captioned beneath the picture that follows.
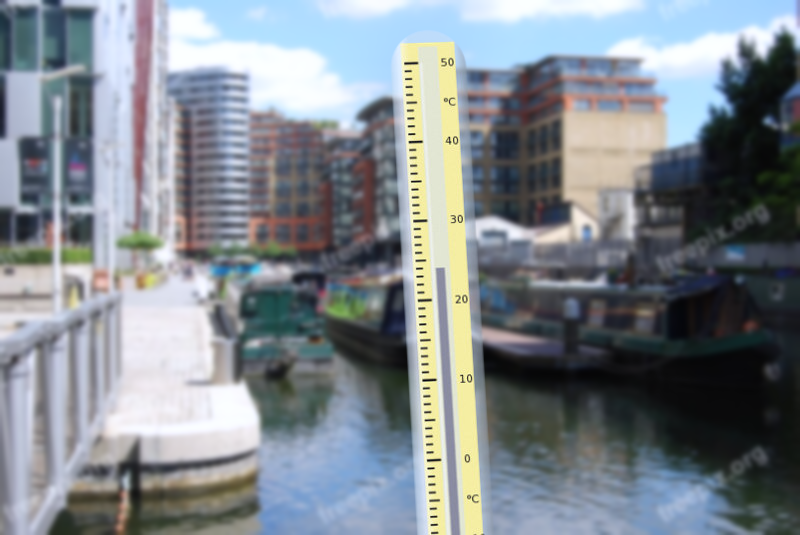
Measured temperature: 24 (°C)
